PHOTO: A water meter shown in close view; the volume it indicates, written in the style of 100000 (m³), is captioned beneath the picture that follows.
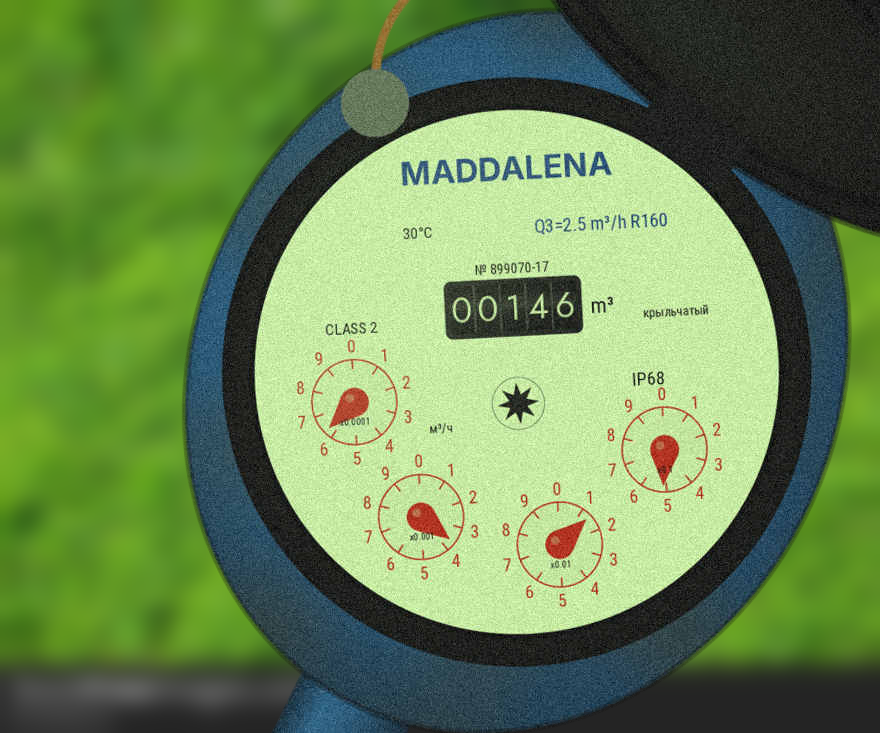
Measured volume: 146.5136 (m³)
